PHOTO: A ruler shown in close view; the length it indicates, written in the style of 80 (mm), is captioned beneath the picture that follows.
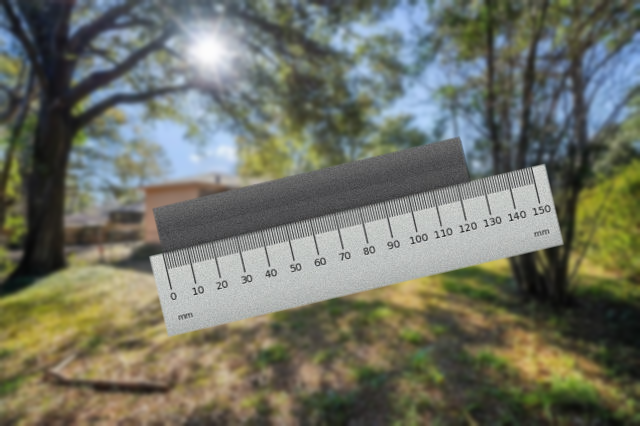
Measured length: 125 (mm)
